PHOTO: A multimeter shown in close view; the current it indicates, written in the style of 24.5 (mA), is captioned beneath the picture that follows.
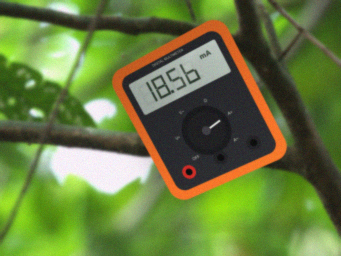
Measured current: 18.56 (mA)
